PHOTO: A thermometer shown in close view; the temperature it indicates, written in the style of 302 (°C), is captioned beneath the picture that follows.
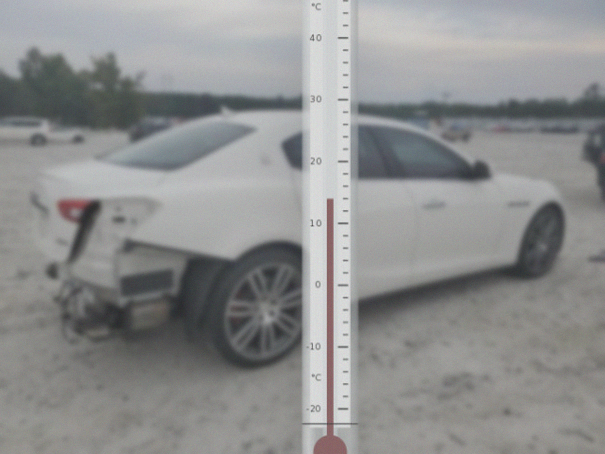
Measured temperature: 14 (°C)
